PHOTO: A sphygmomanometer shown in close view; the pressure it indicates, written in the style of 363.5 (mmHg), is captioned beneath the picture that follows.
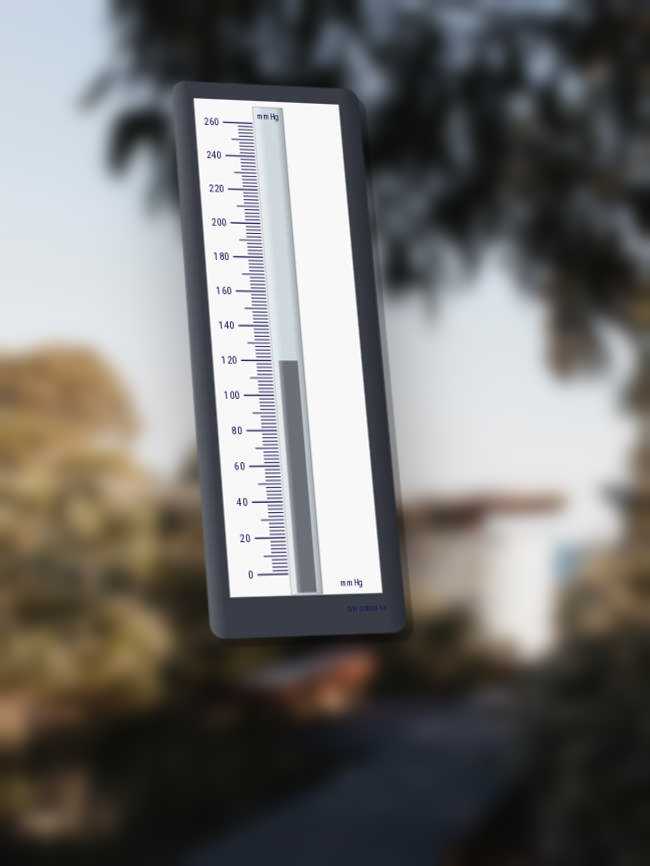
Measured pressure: 120 (mmHg)
